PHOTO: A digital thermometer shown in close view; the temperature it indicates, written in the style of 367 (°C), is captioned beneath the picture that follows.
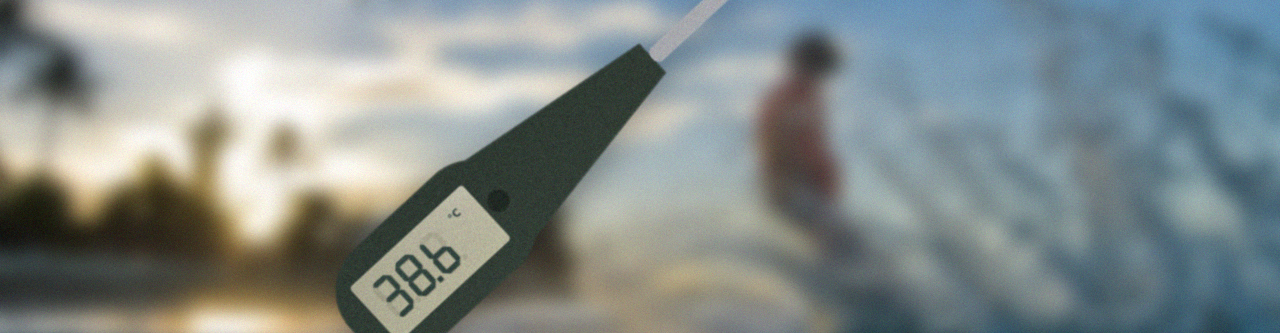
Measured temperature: 38.6 (°C)
